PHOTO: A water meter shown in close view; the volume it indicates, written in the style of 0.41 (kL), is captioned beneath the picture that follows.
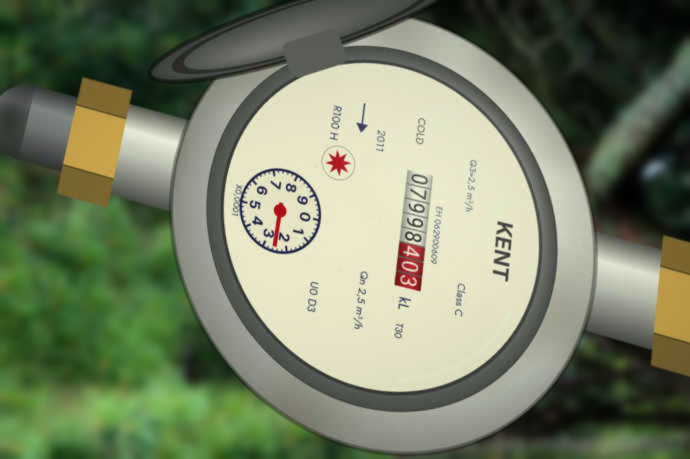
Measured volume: 7998.4032 (kL)
